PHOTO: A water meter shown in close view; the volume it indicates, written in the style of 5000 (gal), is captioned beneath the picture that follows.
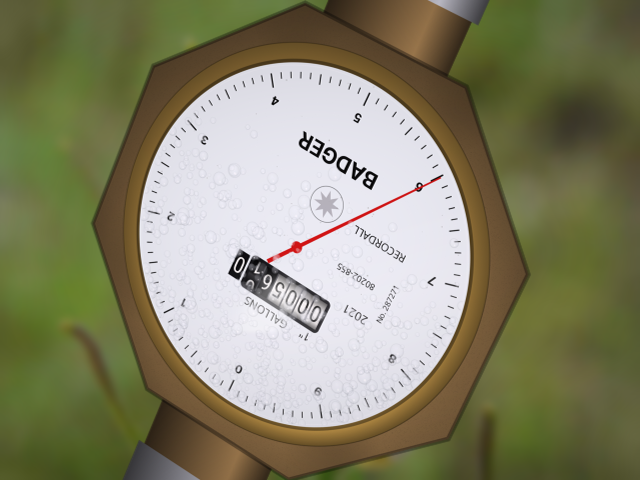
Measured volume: 5606.0 (gal)
